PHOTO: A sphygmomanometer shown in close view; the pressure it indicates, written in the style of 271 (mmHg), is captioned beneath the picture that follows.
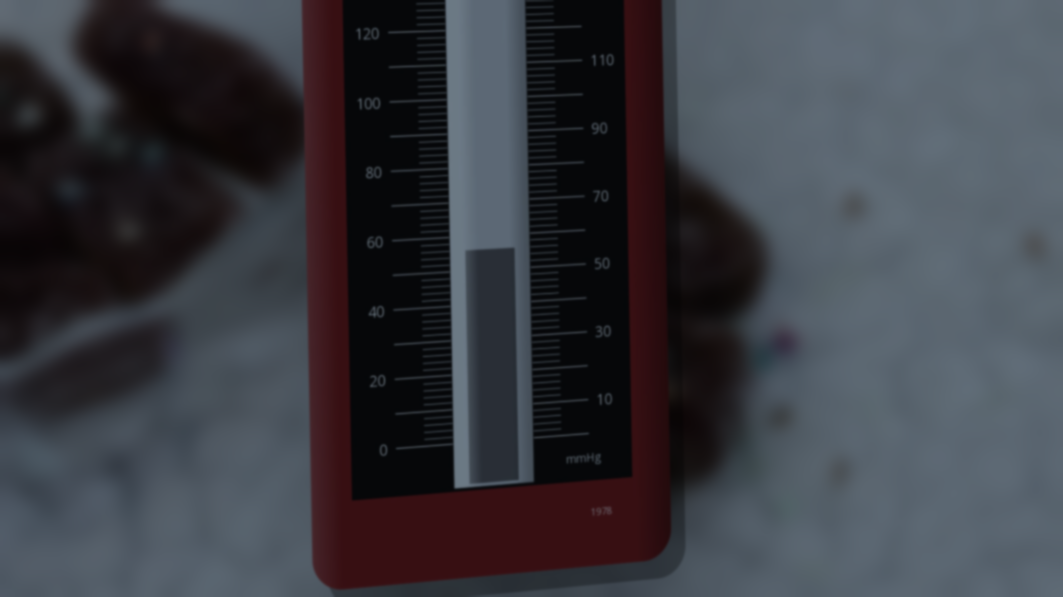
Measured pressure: 56 (mmHg)
